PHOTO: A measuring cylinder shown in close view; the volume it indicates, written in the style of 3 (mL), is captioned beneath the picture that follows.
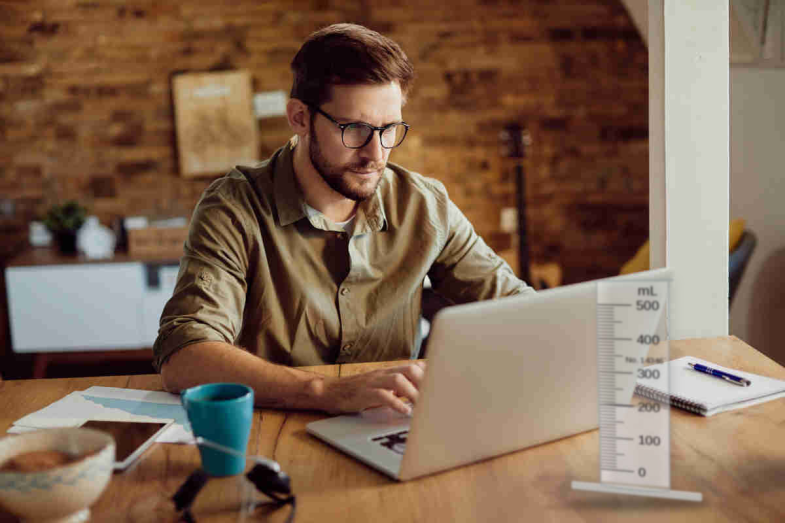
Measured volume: 200 (mL)
